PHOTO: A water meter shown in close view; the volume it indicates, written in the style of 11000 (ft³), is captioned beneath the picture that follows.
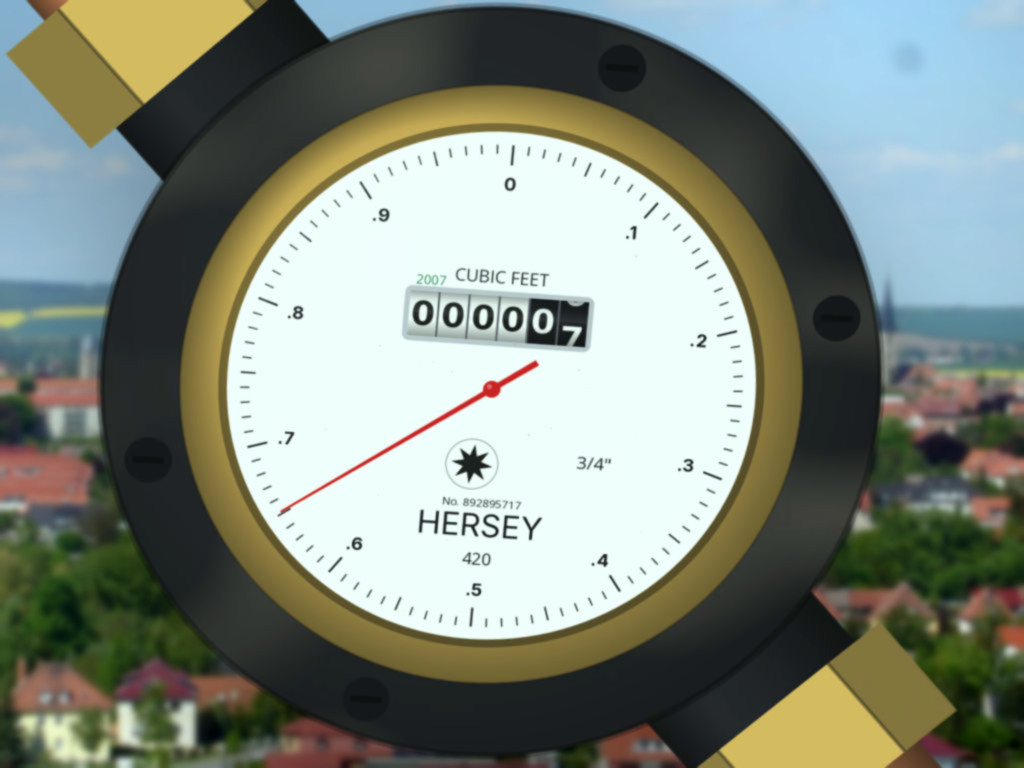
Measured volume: 6.65 (ft³)
